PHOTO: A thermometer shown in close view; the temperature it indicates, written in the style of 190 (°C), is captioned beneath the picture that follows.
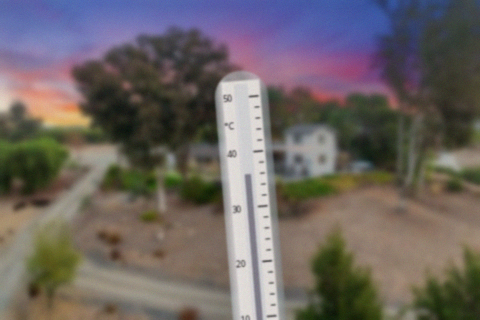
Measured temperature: 36 (°C)
